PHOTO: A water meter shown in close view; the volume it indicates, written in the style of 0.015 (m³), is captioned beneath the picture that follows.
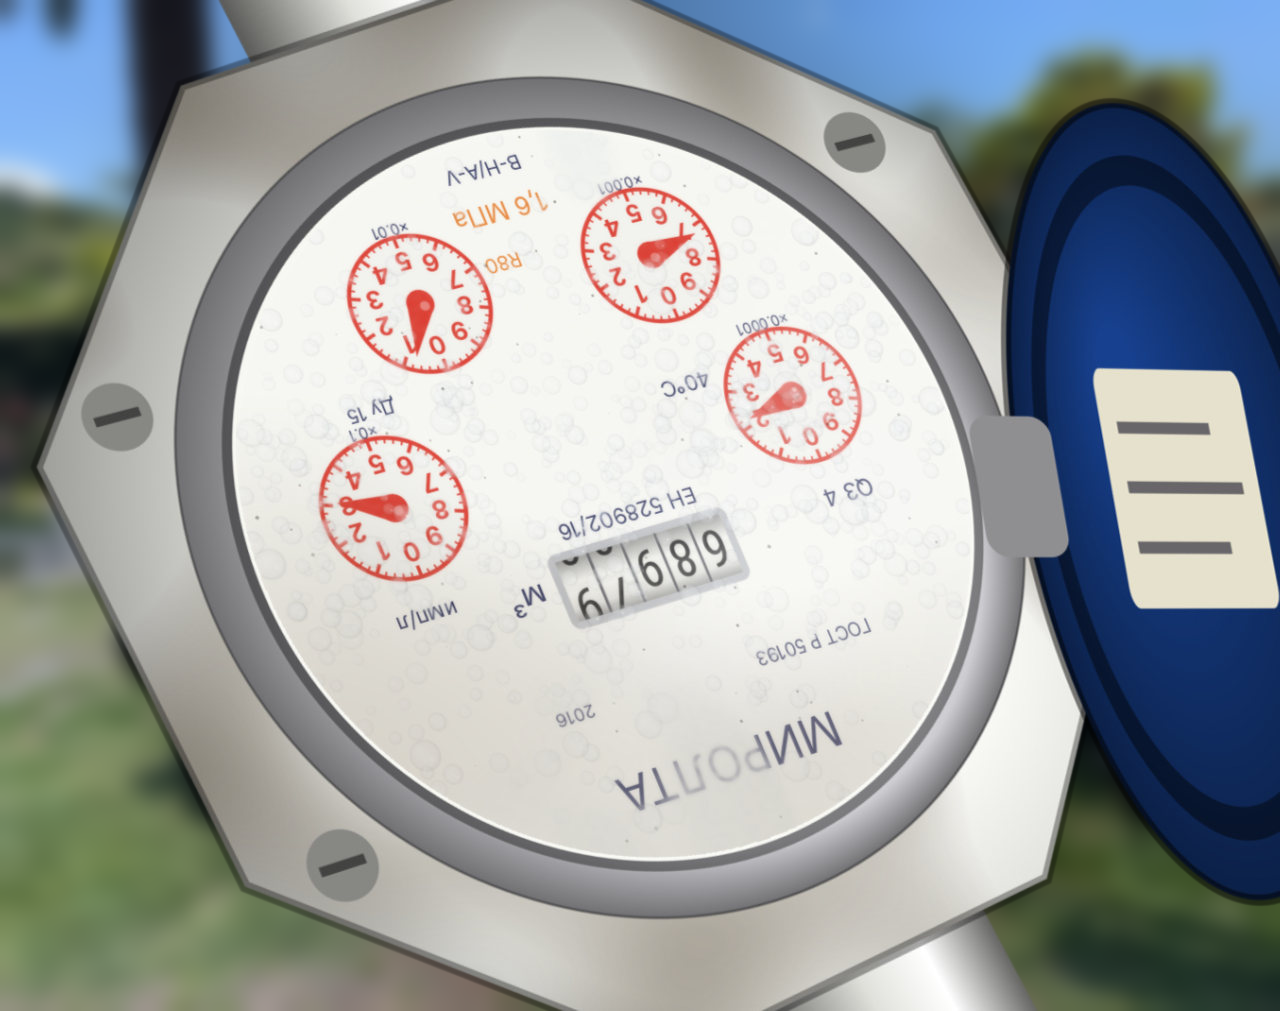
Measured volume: 68979.3072 (m³)
